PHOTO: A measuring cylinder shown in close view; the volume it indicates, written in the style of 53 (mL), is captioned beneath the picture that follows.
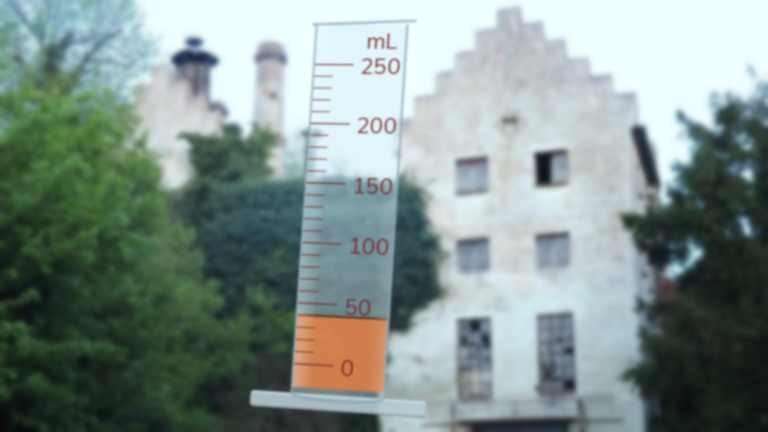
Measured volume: 40 (mL)
